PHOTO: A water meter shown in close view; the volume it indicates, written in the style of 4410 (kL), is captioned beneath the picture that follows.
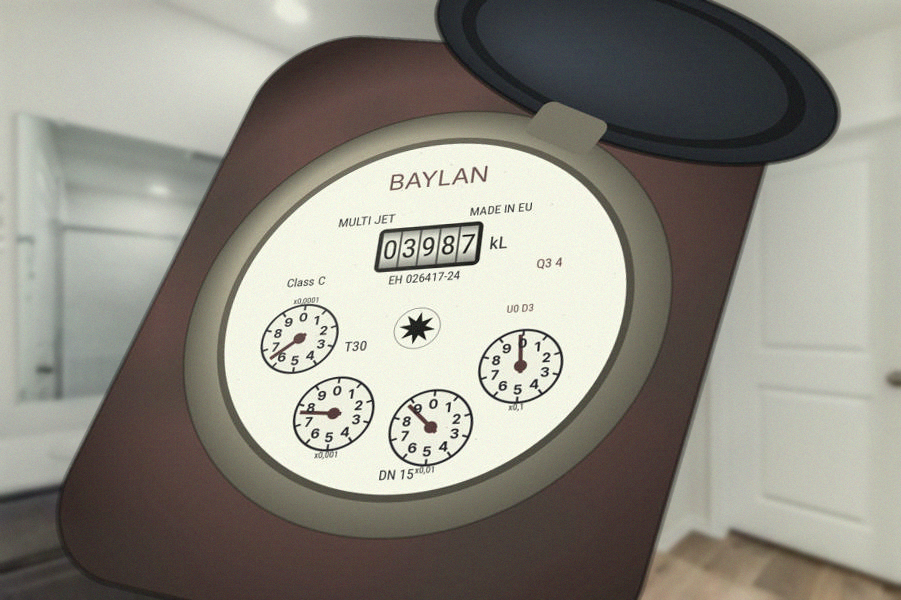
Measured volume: 3986.9876 (kL)
